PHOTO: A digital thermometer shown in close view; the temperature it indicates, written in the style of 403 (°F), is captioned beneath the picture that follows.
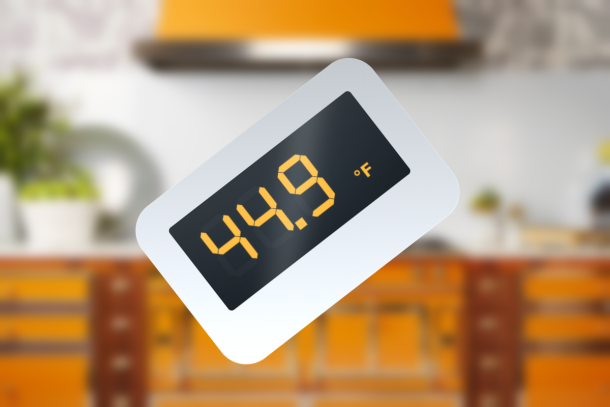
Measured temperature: 44.9 (°F)
